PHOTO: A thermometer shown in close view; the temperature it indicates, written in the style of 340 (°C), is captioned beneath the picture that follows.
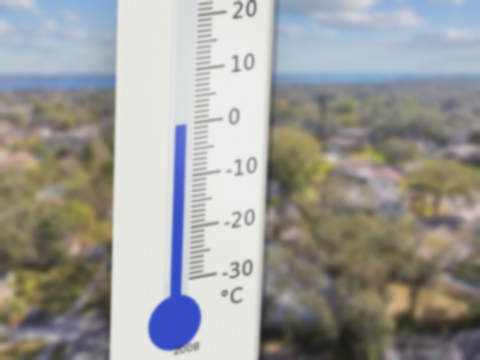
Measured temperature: 0 (°C)
